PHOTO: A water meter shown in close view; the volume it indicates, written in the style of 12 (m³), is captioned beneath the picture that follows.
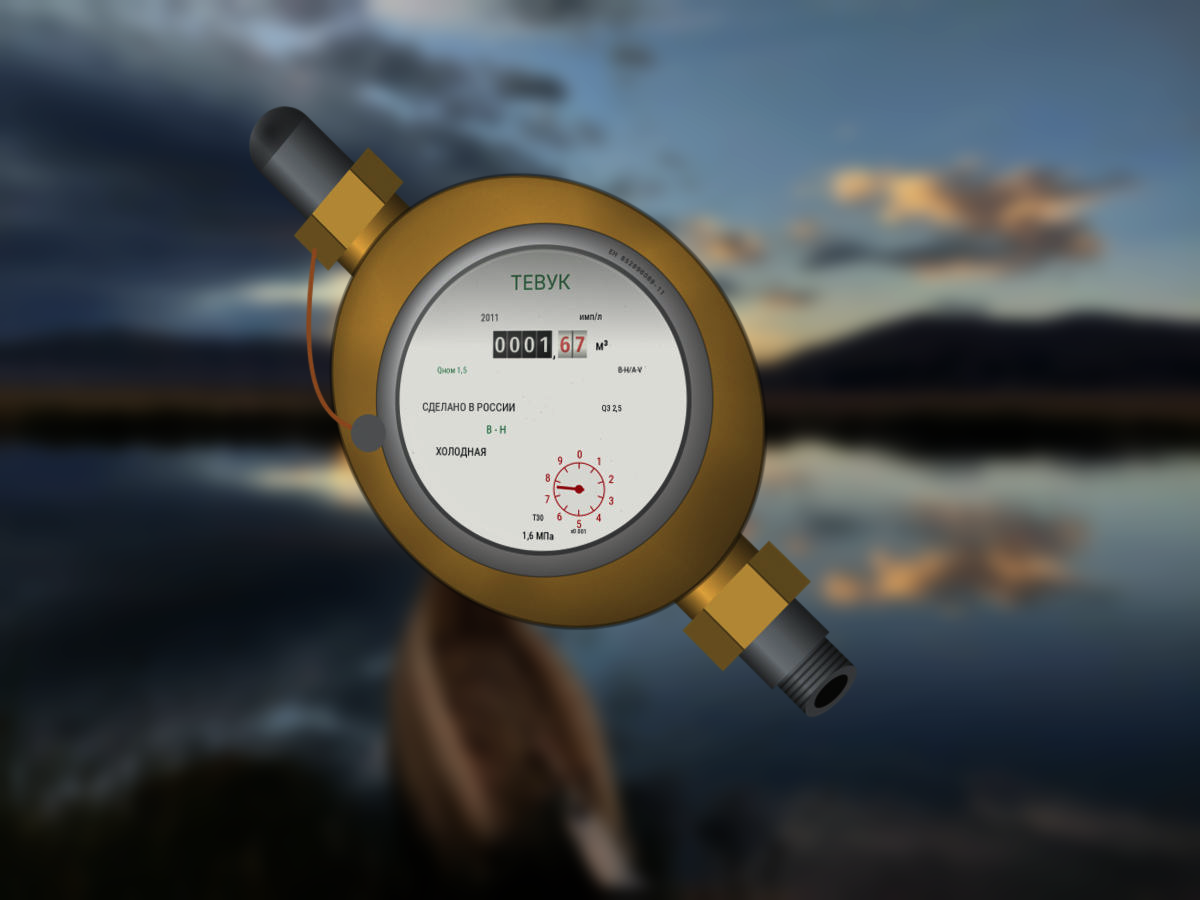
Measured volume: 1.677 (m³)
